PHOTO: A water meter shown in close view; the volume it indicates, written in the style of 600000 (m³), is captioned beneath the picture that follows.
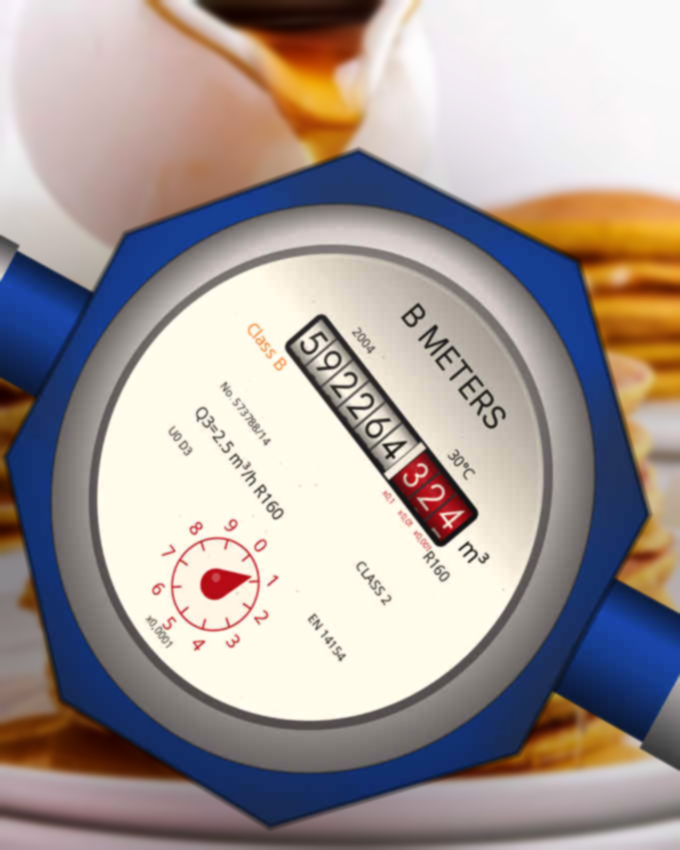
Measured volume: 592264.3240 (m³)
